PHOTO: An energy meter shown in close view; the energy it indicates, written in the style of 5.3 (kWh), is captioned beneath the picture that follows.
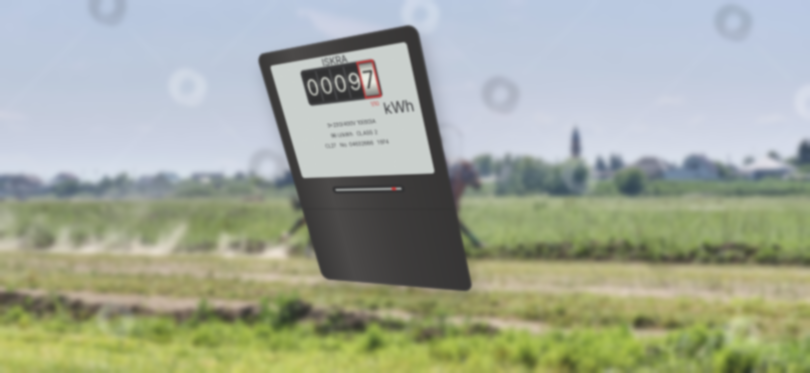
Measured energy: 9.7 (kWh)
